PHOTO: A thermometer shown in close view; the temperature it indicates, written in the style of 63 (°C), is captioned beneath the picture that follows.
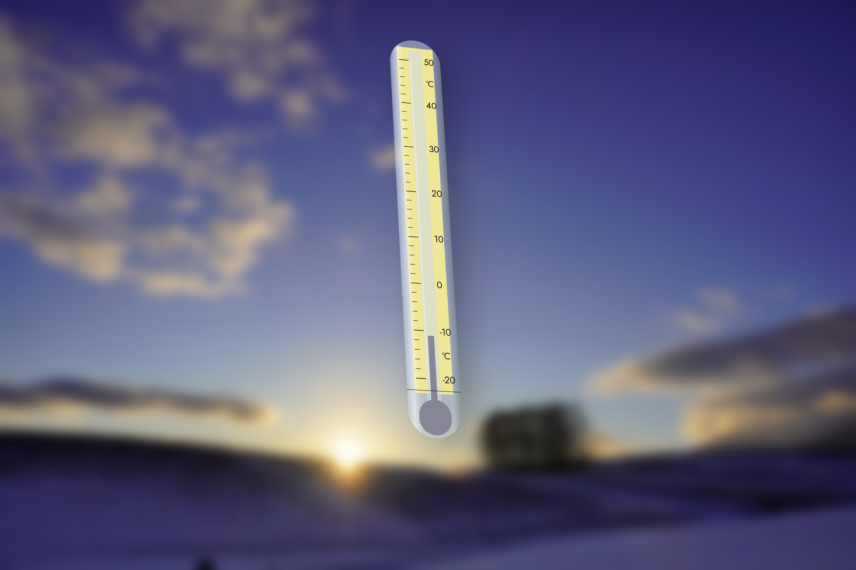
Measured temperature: -11 (°C)
